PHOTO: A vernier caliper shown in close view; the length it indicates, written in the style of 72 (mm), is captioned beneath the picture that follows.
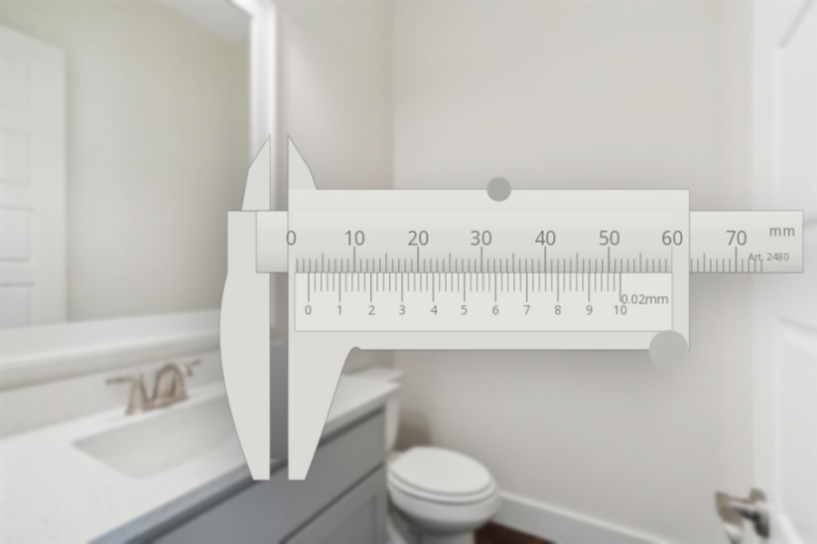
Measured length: 2.8 (mm)
